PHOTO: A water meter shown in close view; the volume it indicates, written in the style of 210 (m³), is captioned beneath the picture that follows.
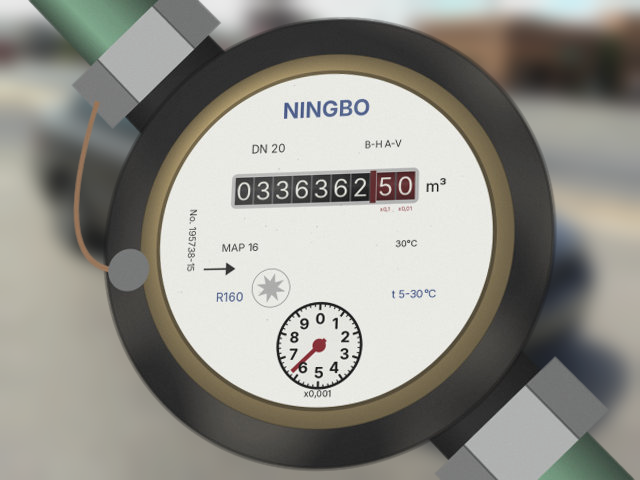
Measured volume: 336362.506 (m³)
